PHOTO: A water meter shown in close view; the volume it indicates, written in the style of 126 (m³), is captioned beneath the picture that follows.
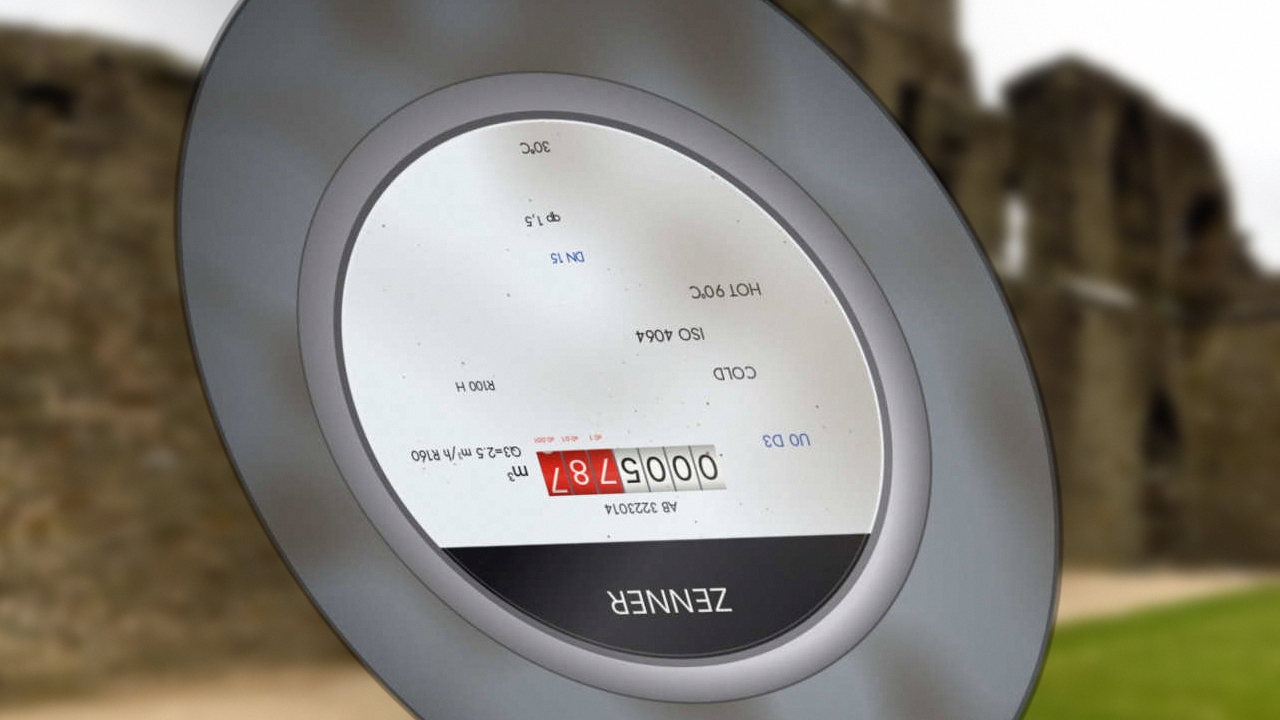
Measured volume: 5.787 (m³)
